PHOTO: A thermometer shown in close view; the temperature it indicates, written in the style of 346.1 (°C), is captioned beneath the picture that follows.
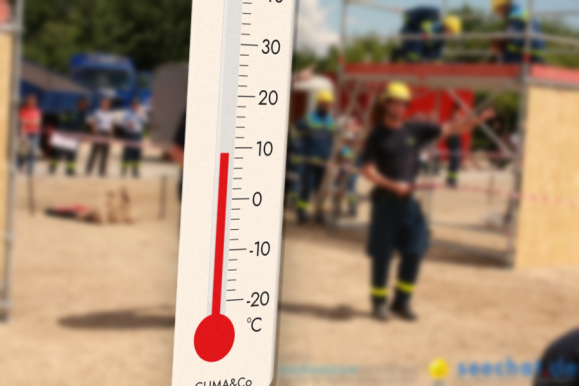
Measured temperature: 9 (°C)
